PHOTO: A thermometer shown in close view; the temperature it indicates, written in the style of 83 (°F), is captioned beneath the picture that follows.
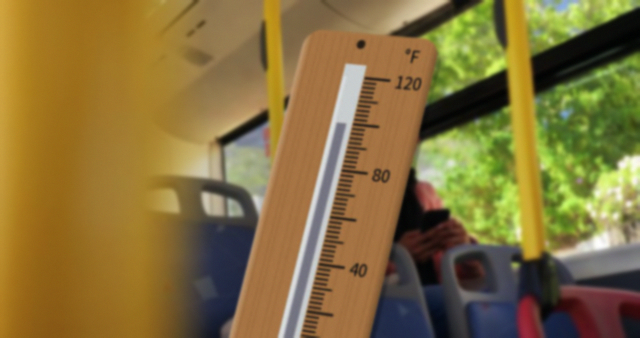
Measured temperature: 100 (°F)
